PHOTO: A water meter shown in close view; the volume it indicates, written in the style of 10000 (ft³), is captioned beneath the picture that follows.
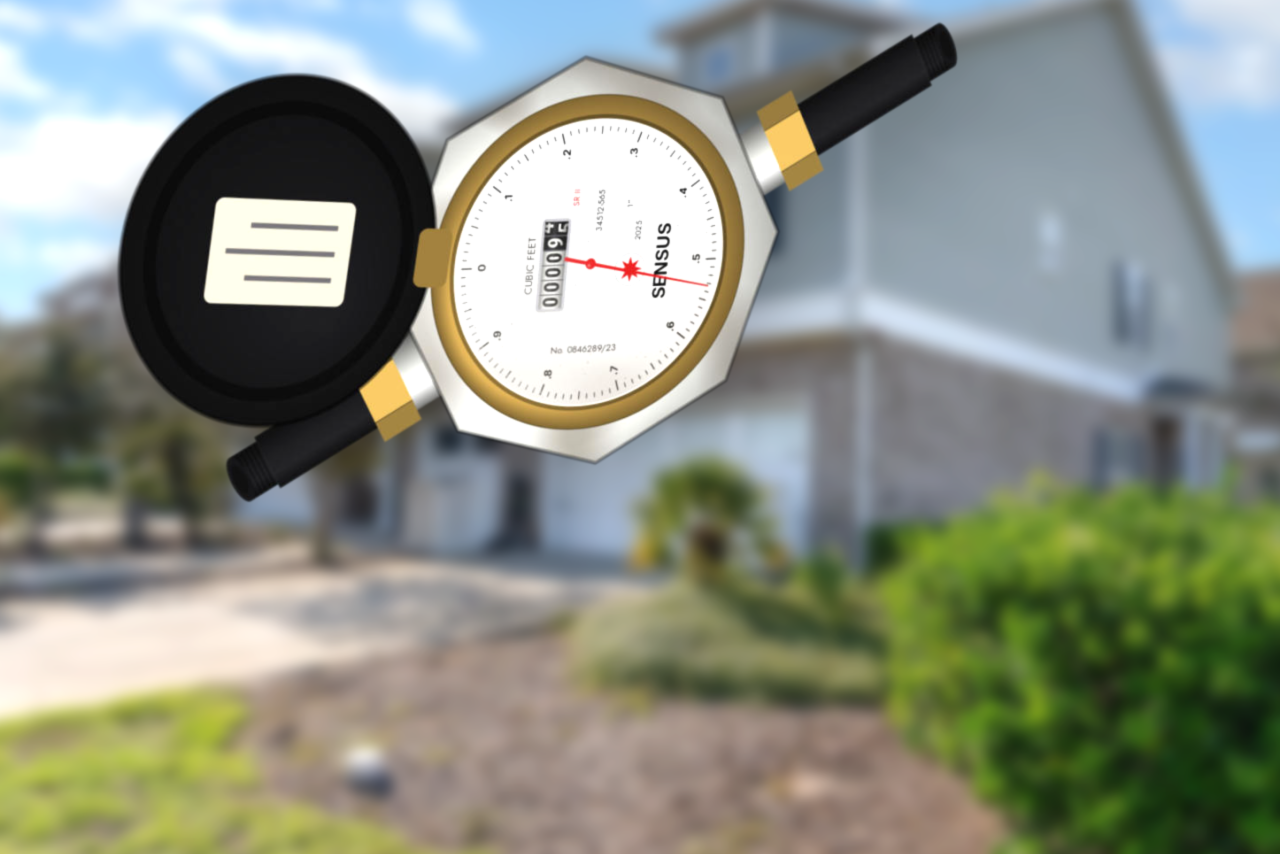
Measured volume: 94.53 (ft³)
